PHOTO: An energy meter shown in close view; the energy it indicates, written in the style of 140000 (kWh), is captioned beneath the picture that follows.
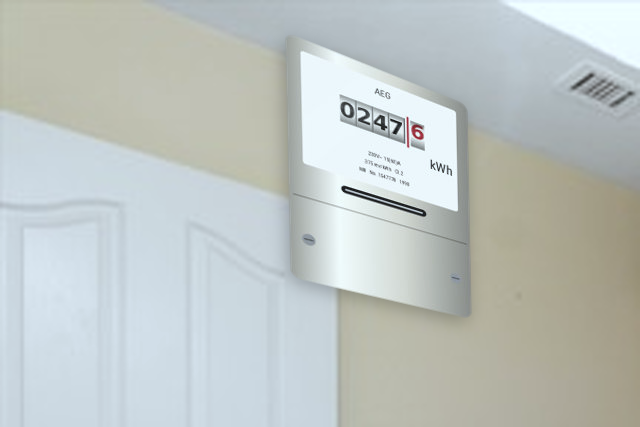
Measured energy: 247.6 (kWh)
